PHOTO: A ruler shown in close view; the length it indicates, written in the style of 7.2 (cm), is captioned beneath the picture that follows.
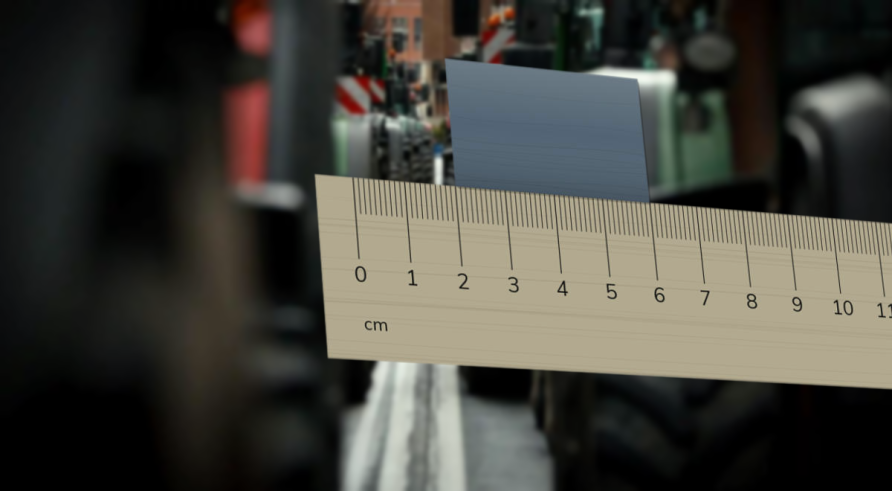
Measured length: 4 (cm)
